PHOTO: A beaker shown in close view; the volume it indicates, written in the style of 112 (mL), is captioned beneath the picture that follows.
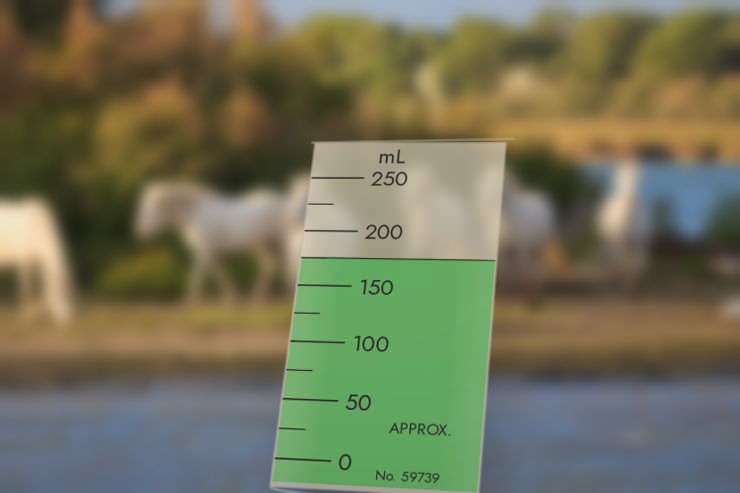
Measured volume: 175 (mL)
